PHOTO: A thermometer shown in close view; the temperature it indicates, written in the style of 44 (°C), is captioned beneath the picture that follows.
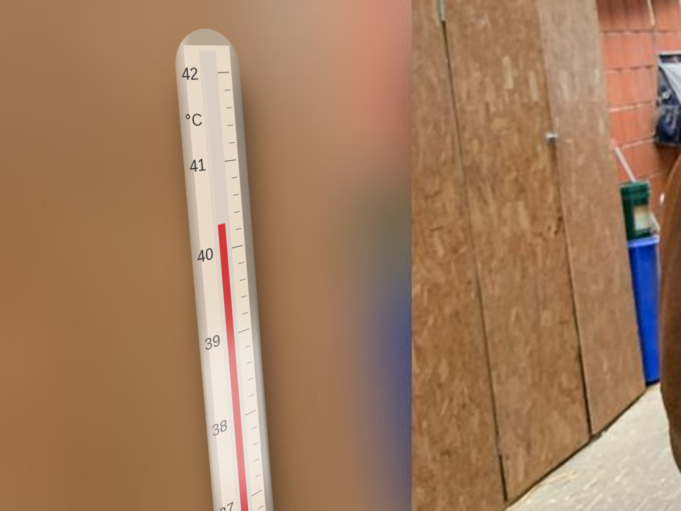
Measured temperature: 40.3 (°C)
